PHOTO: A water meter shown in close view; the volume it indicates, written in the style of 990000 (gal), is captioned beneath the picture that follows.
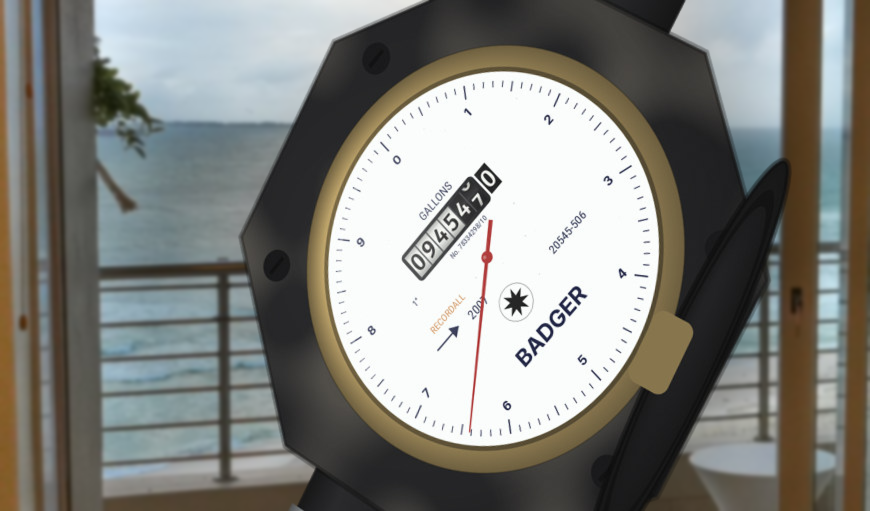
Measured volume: 945466.4 (gal)
